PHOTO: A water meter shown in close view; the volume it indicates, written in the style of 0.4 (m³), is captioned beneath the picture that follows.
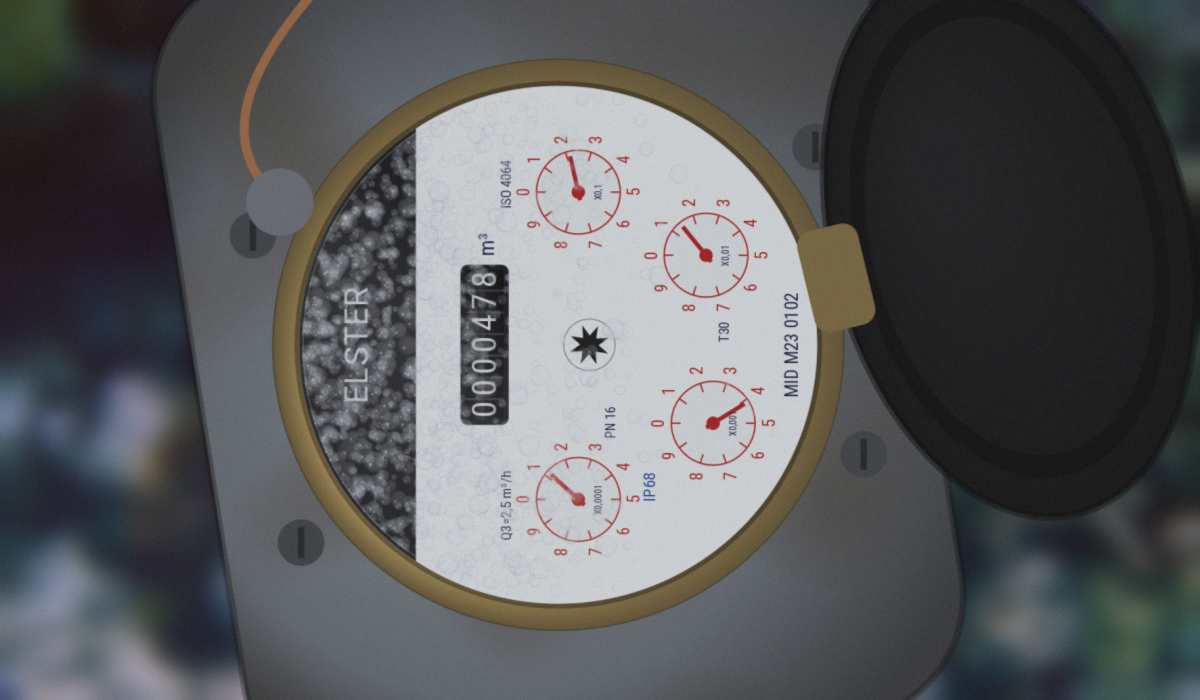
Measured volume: 478.2141 (m³)
